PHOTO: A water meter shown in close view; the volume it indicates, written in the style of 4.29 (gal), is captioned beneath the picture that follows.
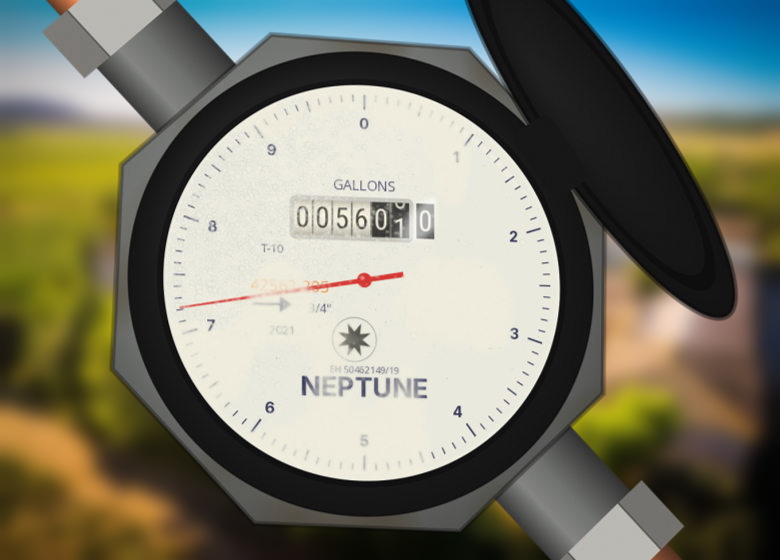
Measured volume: 56007.2 (gal)
